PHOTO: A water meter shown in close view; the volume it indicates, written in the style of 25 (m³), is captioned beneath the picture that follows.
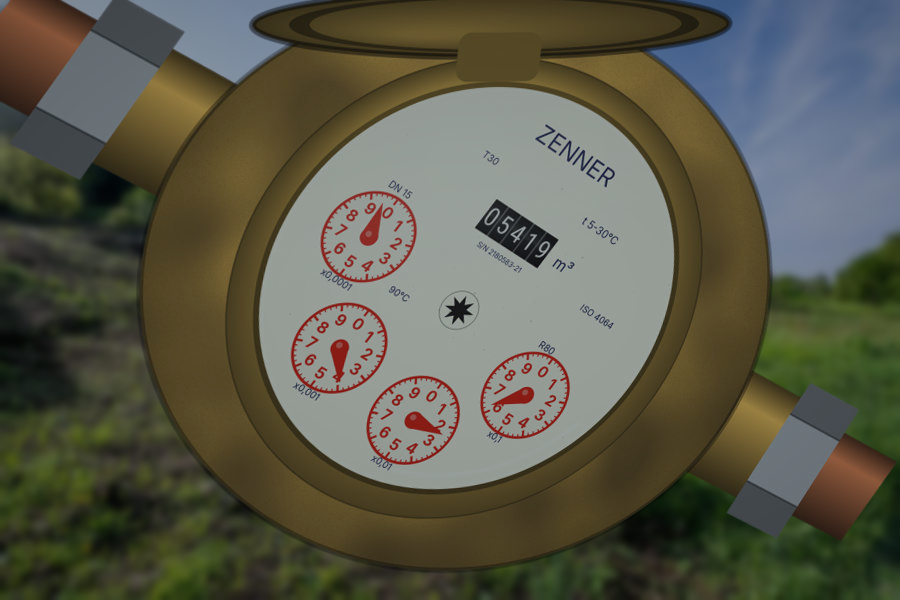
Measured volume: 5419.6239 (m³)
